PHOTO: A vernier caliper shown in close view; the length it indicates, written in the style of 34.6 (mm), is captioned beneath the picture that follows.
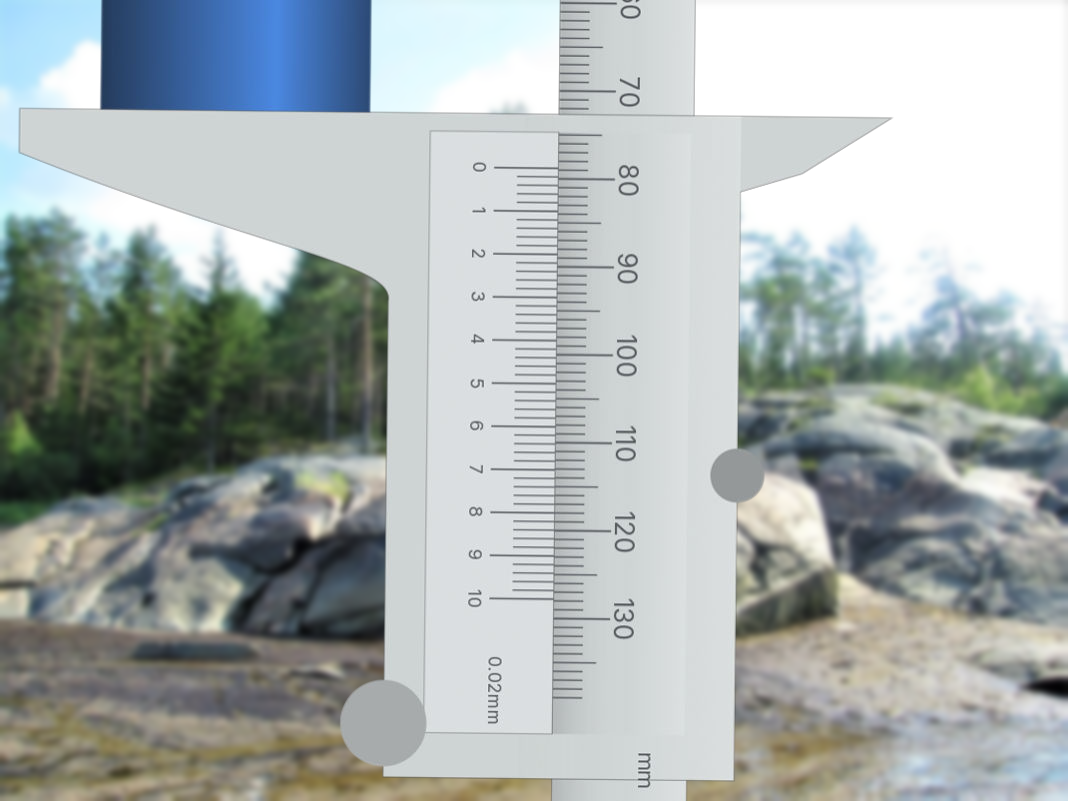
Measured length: 78.8 (mm)
